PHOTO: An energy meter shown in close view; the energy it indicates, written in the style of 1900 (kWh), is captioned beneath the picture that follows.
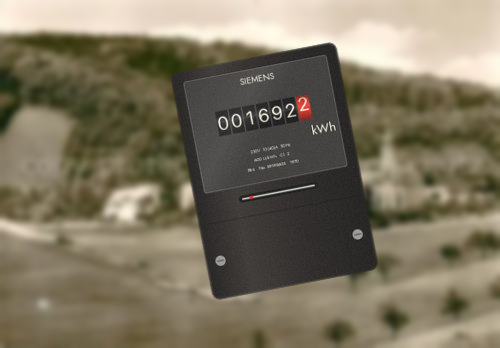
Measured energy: 1692.2 (kWh)
